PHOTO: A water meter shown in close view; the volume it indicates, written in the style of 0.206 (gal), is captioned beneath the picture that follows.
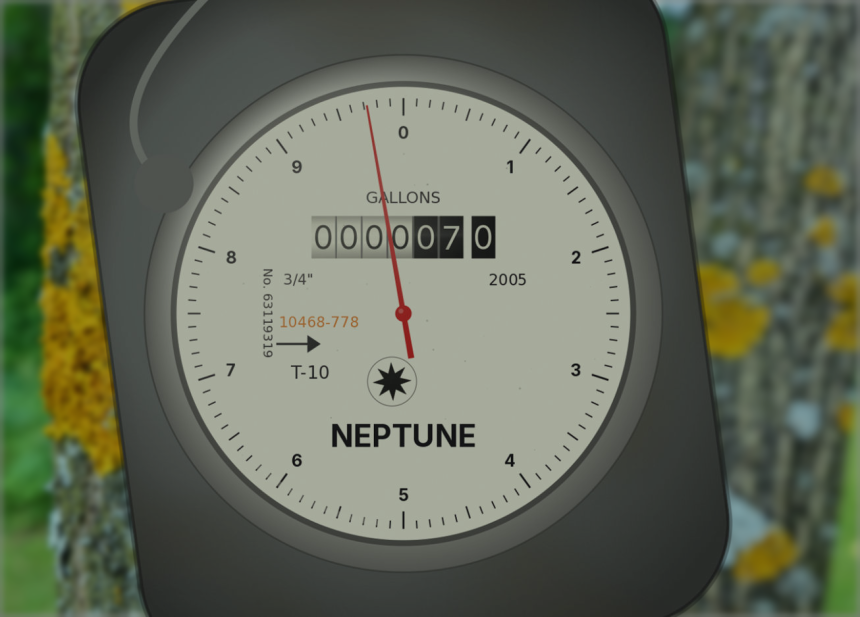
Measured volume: 69.7 (gal)
